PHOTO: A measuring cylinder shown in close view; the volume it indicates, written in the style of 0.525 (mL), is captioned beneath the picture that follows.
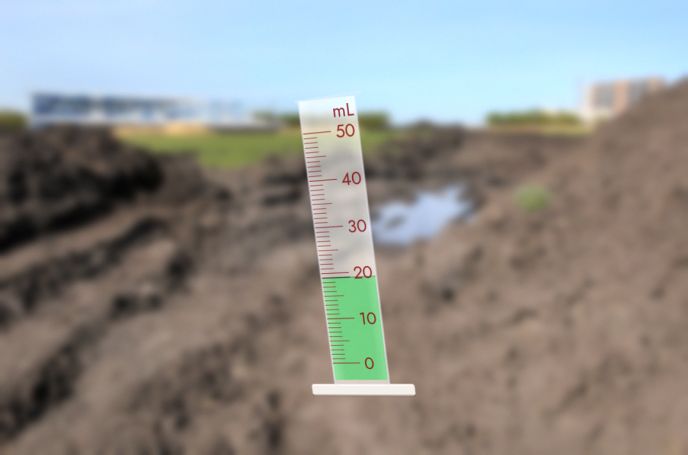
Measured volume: 19 (mL)
